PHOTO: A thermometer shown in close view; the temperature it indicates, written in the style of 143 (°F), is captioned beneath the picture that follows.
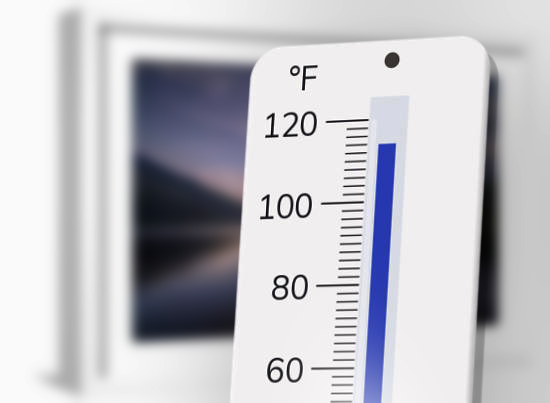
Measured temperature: 114 (°F)
